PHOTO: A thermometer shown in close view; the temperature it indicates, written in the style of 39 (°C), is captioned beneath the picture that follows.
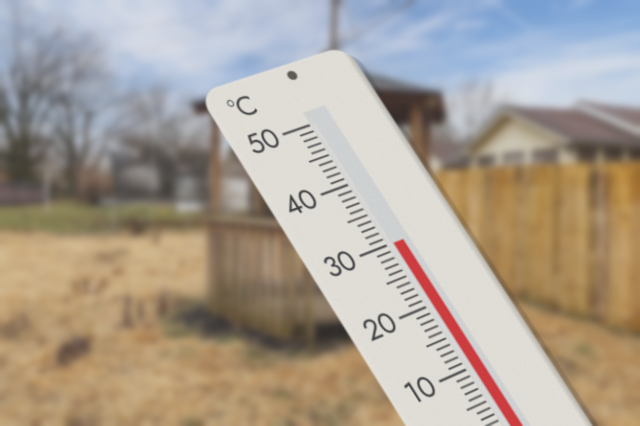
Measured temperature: 30 (°C)
